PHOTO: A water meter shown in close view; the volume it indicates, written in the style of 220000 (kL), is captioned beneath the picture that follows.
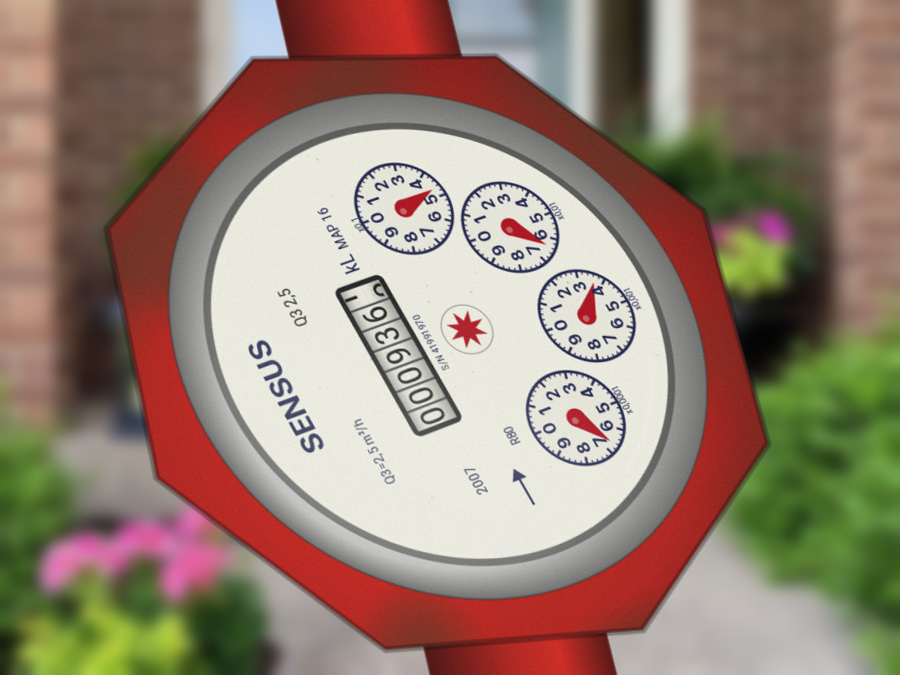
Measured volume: 9361.4636 (kL)
